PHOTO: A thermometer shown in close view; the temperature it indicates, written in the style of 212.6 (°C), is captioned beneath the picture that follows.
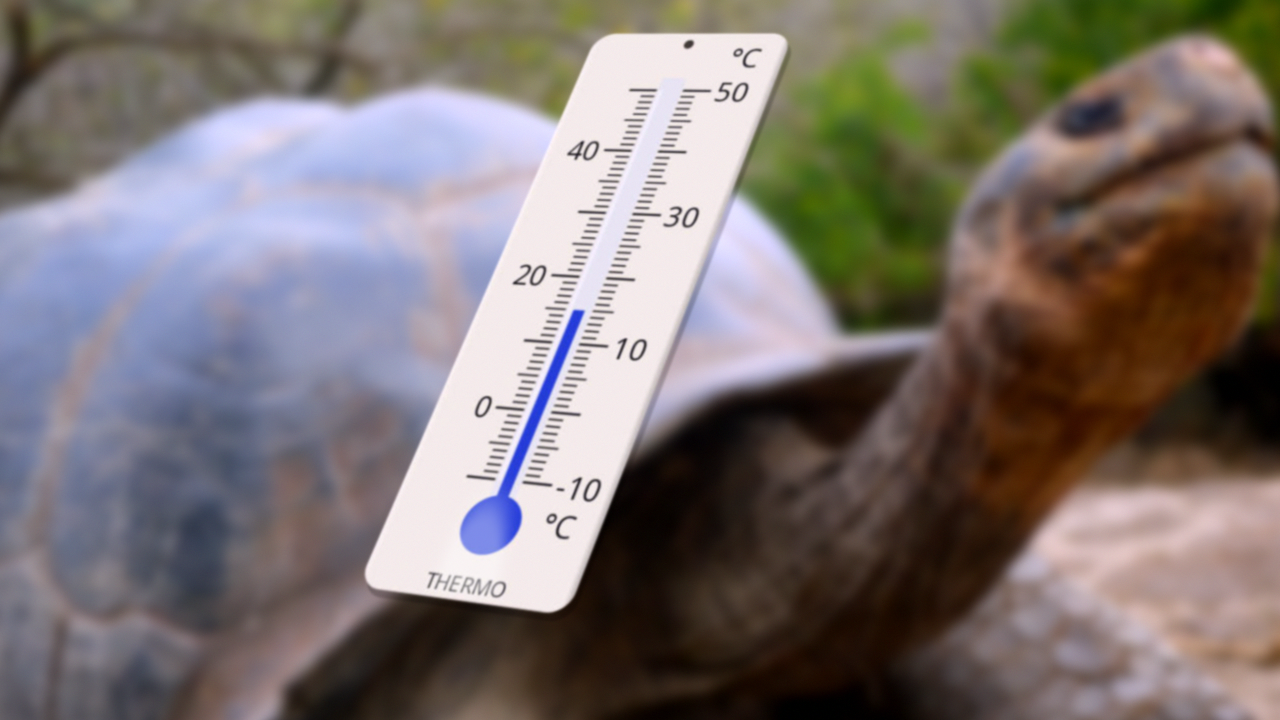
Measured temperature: 15 (°C)
